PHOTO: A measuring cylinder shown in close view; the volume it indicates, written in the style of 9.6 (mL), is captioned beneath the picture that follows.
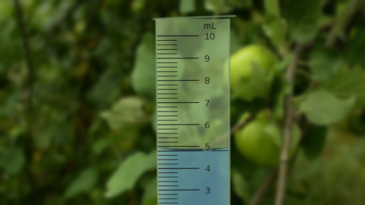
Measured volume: 4.8 (mL)
